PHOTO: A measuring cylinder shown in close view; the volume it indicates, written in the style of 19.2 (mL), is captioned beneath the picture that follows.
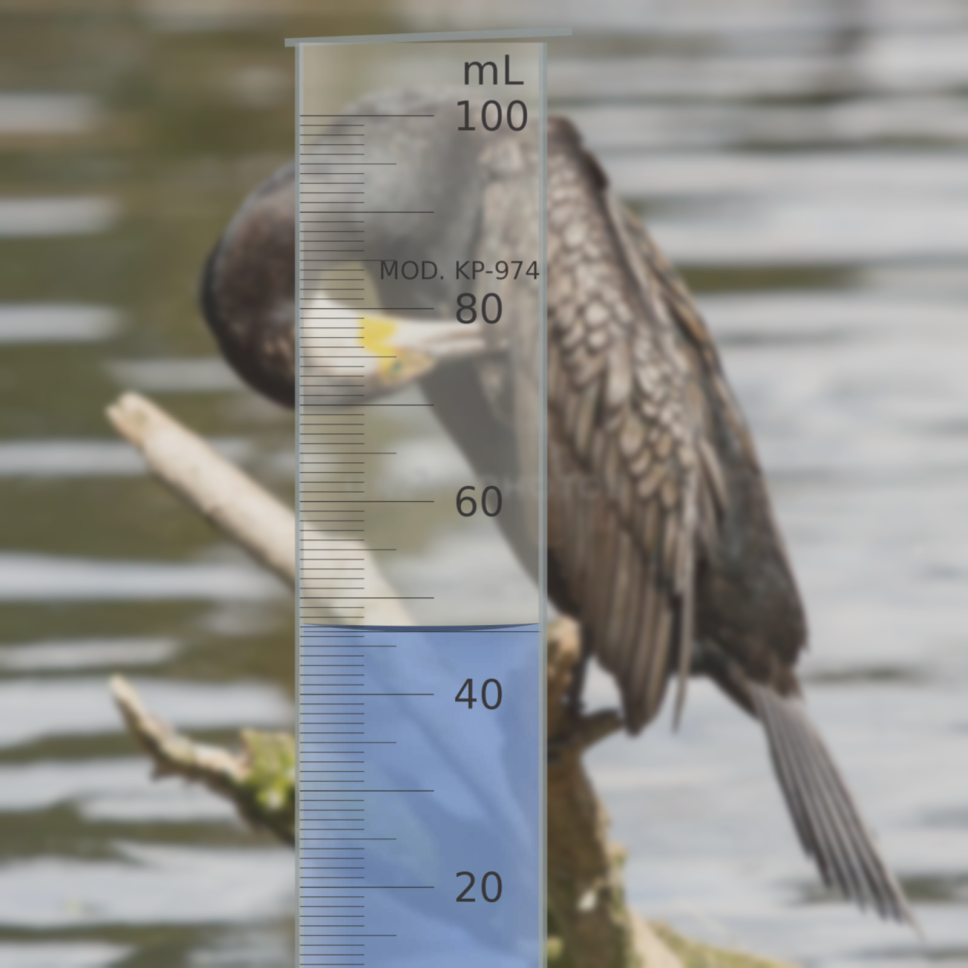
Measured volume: 46.5 (mL)
